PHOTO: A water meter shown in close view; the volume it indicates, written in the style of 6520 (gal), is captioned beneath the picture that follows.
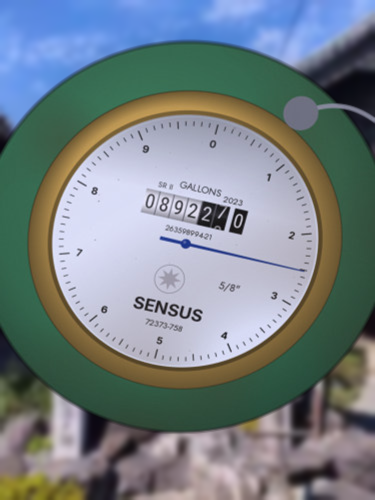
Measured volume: 892272.5 (gal)
